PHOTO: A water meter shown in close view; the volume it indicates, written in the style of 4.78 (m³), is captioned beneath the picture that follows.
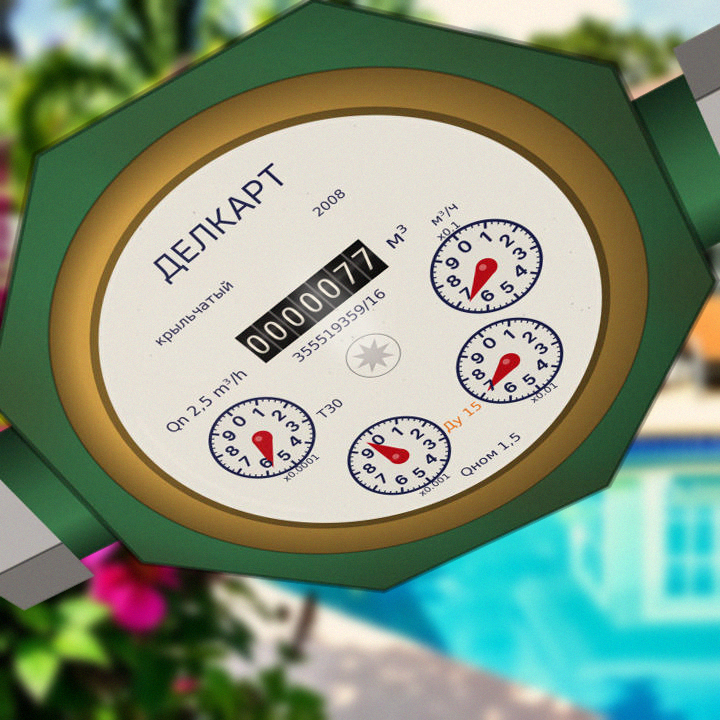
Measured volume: 77.6695 (m³)
